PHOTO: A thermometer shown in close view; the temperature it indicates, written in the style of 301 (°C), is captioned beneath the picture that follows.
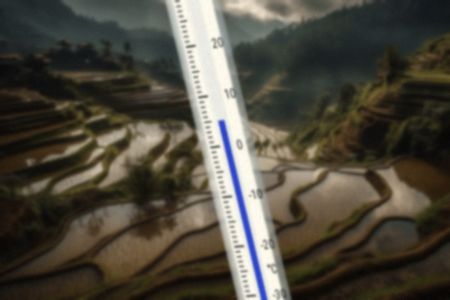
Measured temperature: 5 (°C)
